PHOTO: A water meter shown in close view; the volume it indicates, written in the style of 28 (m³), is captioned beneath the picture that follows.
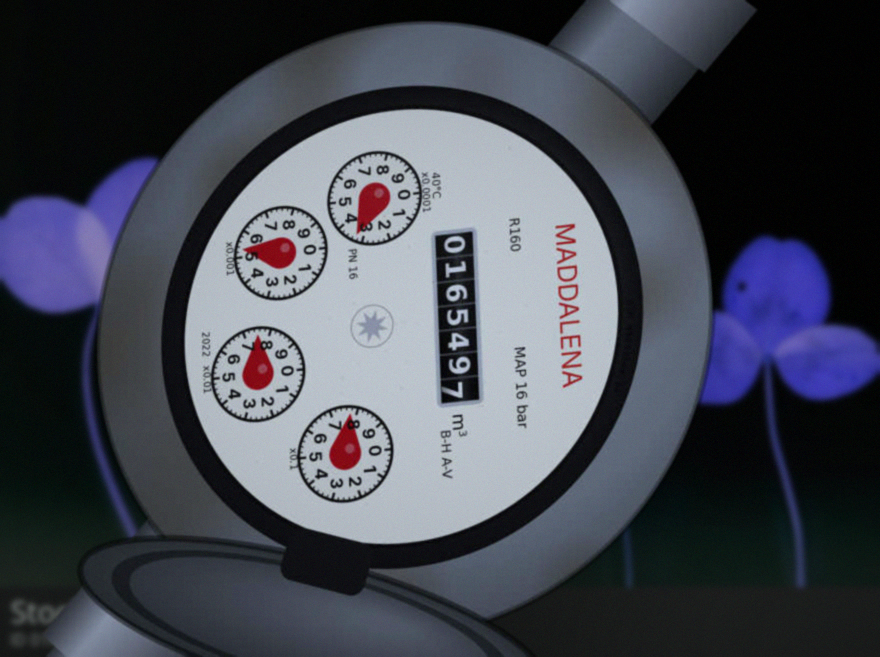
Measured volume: 165496.7753 (m³)
